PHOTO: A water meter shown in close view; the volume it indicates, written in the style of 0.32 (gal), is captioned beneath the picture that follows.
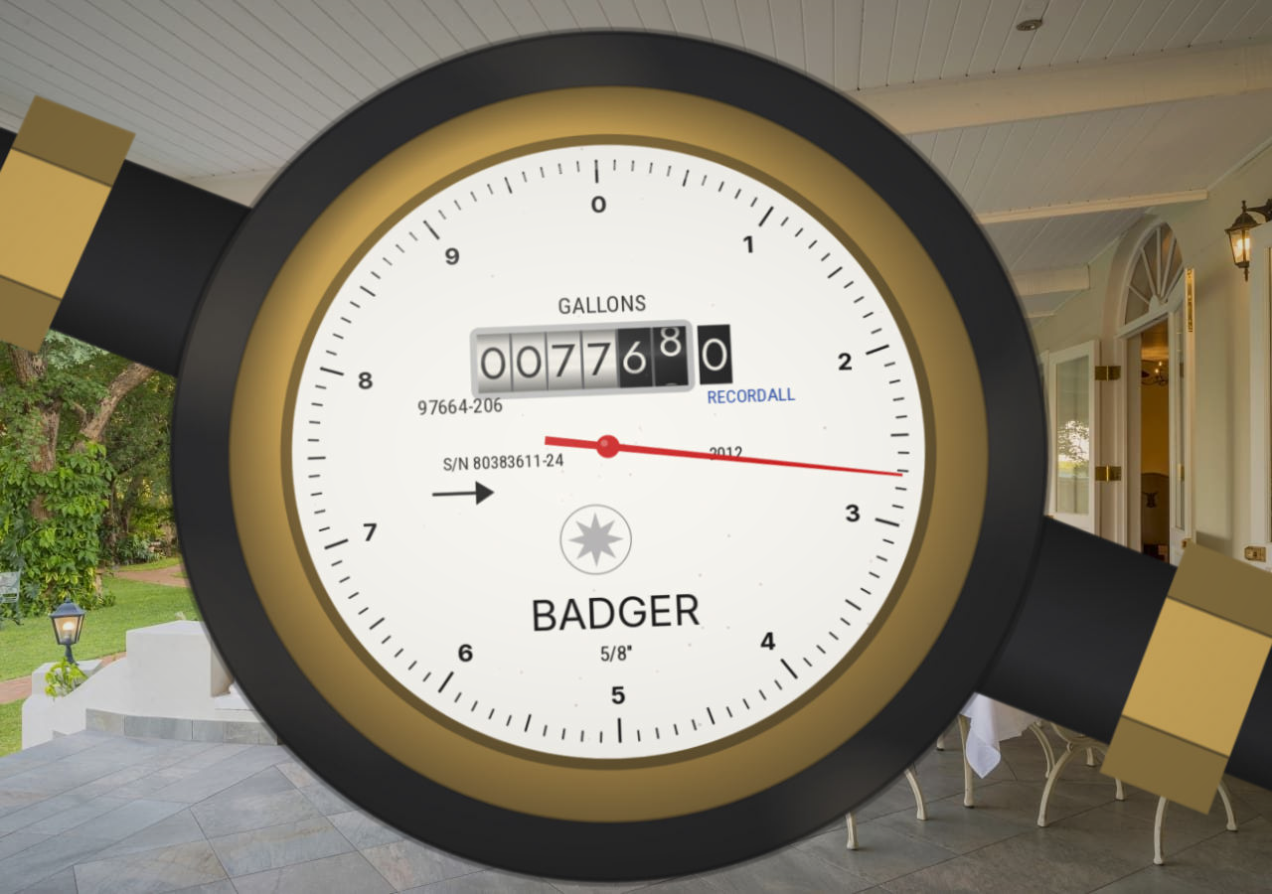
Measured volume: 77682.7 (gal)
